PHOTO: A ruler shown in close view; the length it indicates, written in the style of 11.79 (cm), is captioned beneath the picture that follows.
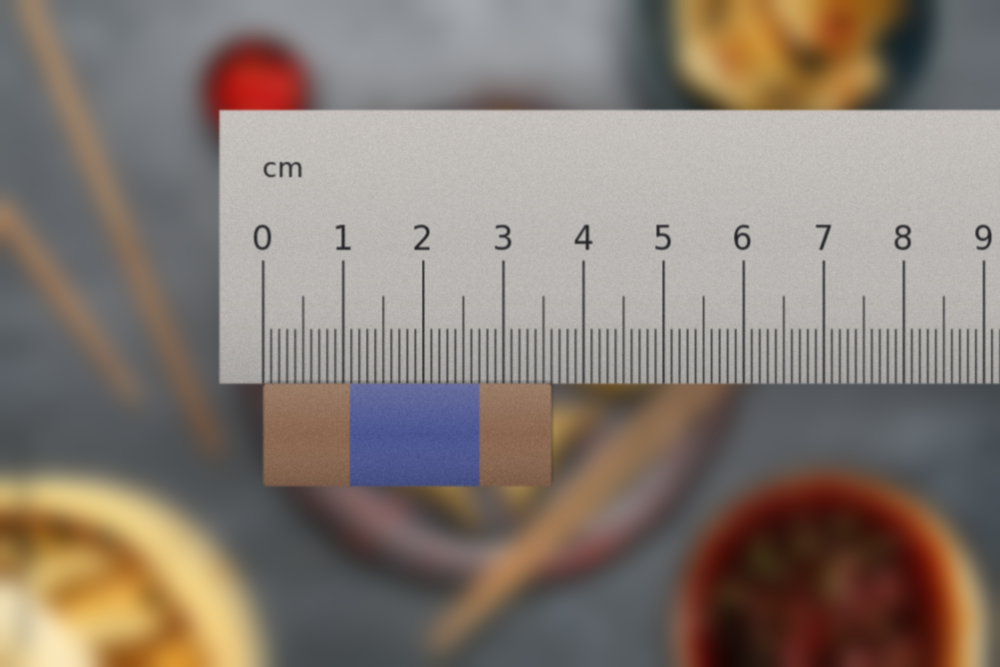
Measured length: 3.6 (cm)
